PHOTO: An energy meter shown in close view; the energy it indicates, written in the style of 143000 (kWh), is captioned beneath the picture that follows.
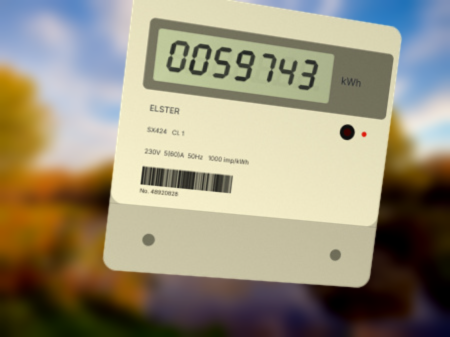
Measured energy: 59743 (kWh)
